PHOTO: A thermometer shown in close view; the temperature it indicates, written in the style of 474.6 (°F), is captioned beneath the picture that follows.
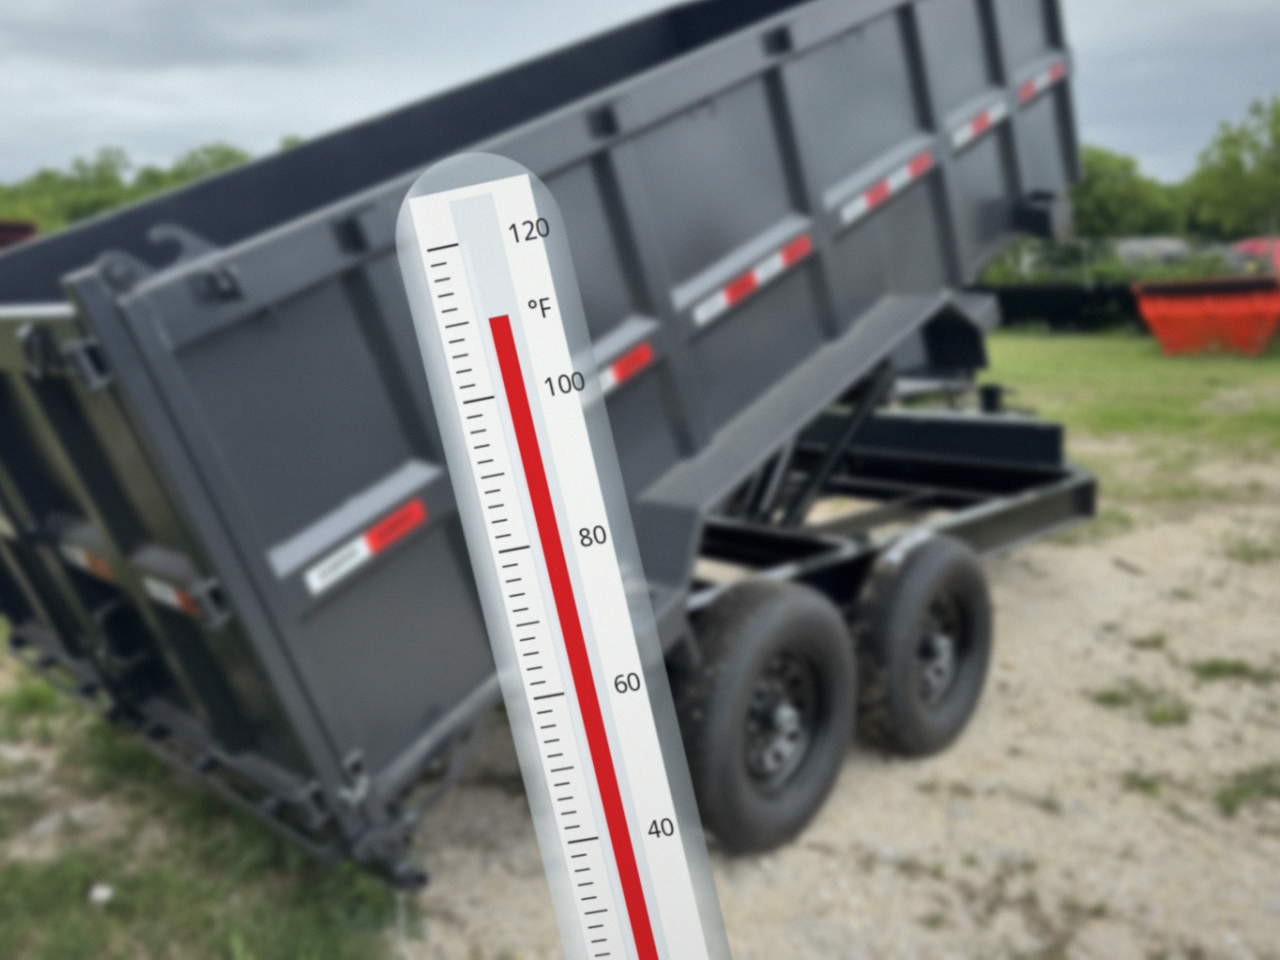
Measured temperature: 110 (°F)
